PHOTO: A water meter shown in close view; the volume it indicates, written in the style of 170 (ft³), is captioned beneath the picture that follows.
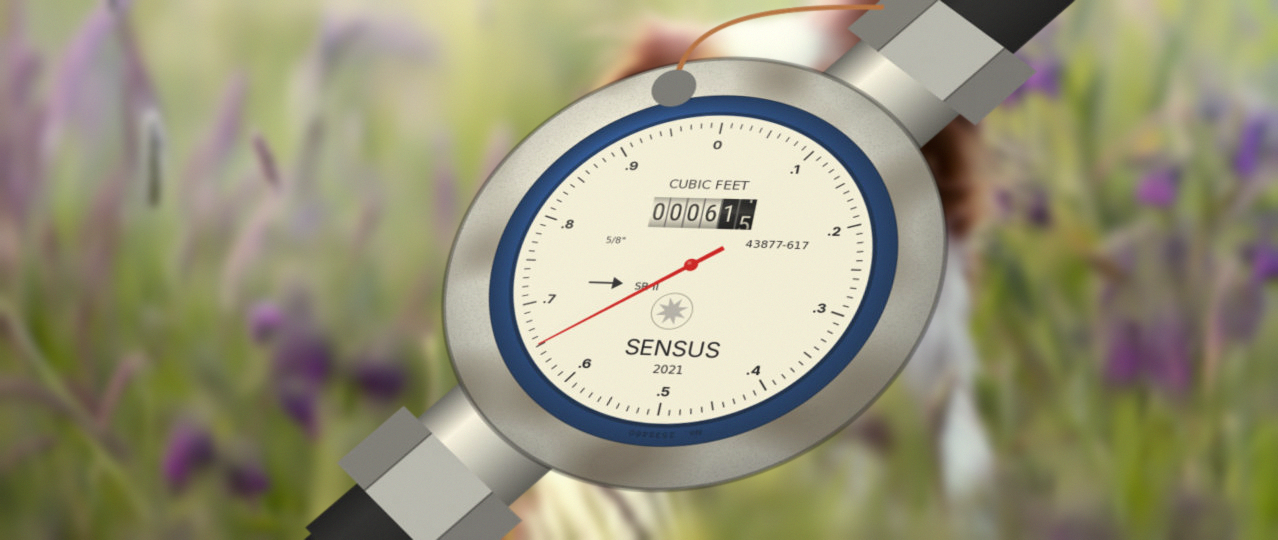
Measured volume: 614.65 (ft³)
